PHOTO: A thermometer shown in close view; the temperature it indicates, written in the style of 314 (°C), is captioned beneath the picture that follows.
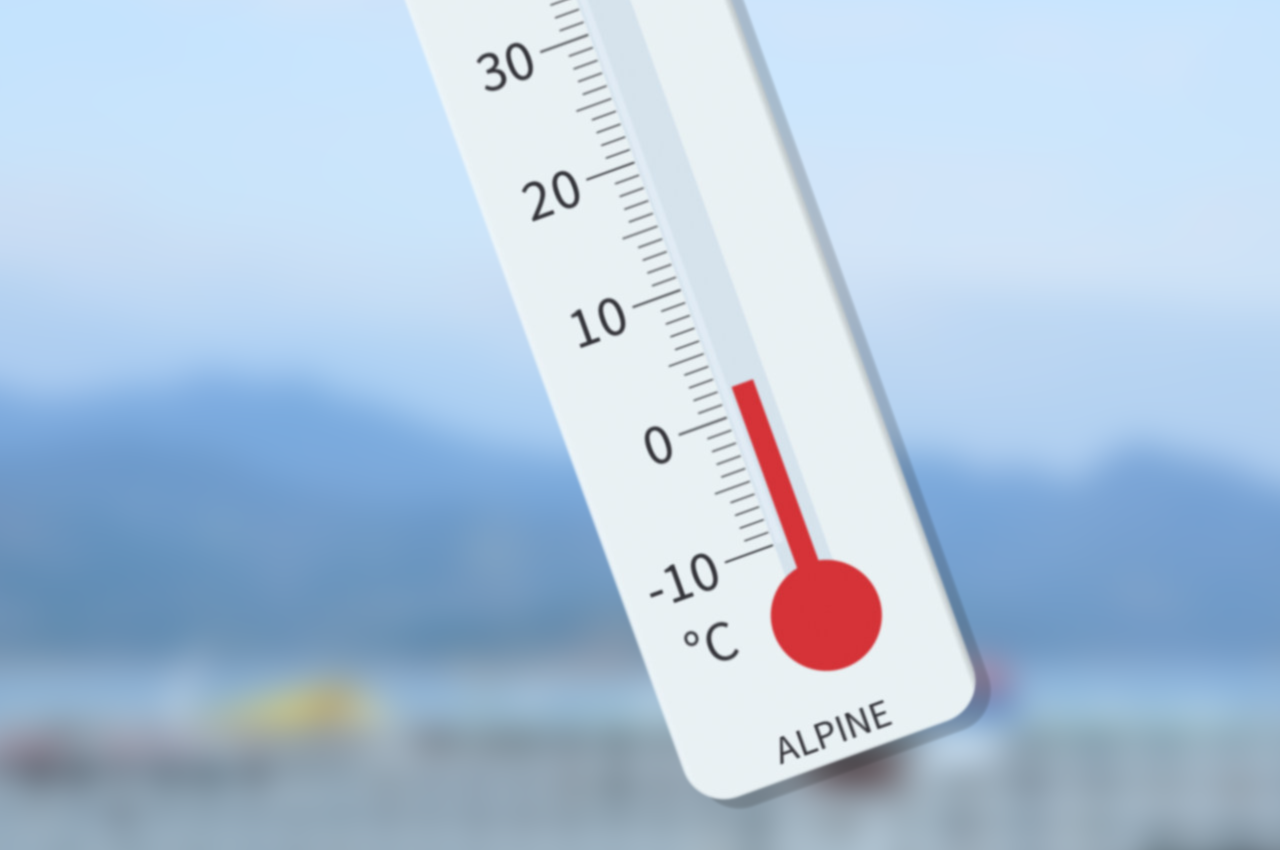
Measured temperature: 2 (°C)
